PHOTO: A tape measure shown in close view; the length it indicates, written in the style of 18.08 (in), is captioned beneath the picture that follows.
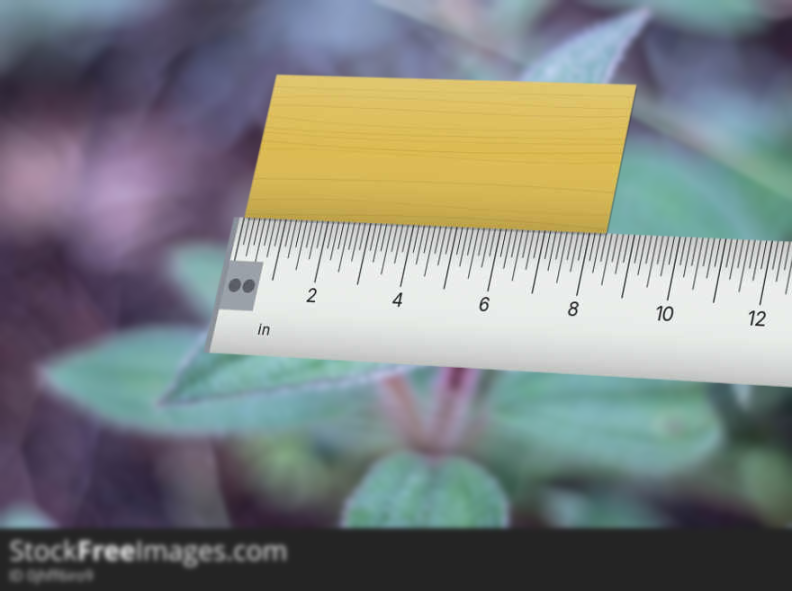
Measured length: 8.375 (in)
